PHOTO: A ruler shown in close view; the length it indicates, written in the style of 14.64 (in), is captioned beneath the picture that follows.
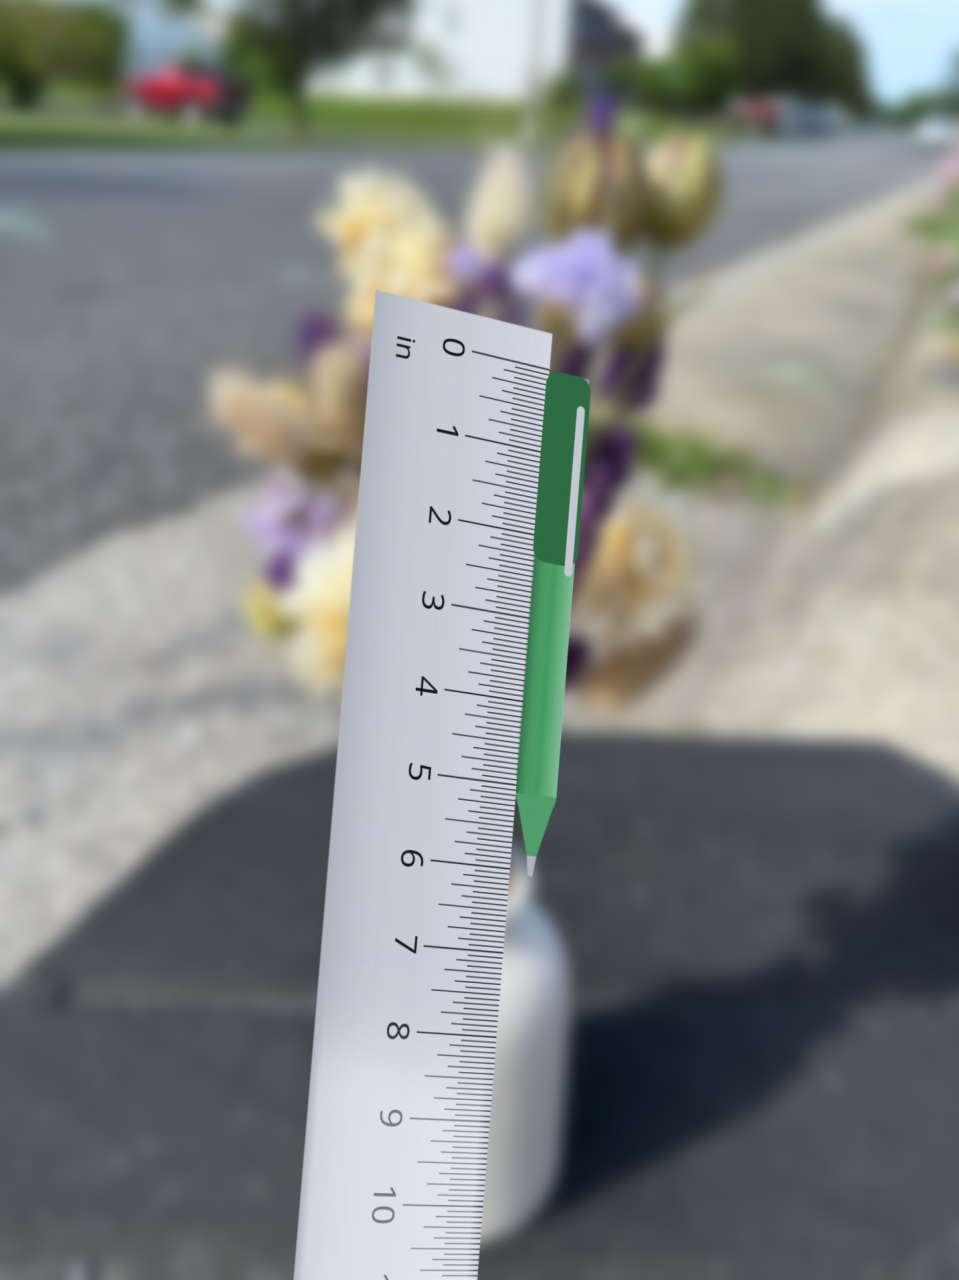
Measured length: 6.0625 (in)
